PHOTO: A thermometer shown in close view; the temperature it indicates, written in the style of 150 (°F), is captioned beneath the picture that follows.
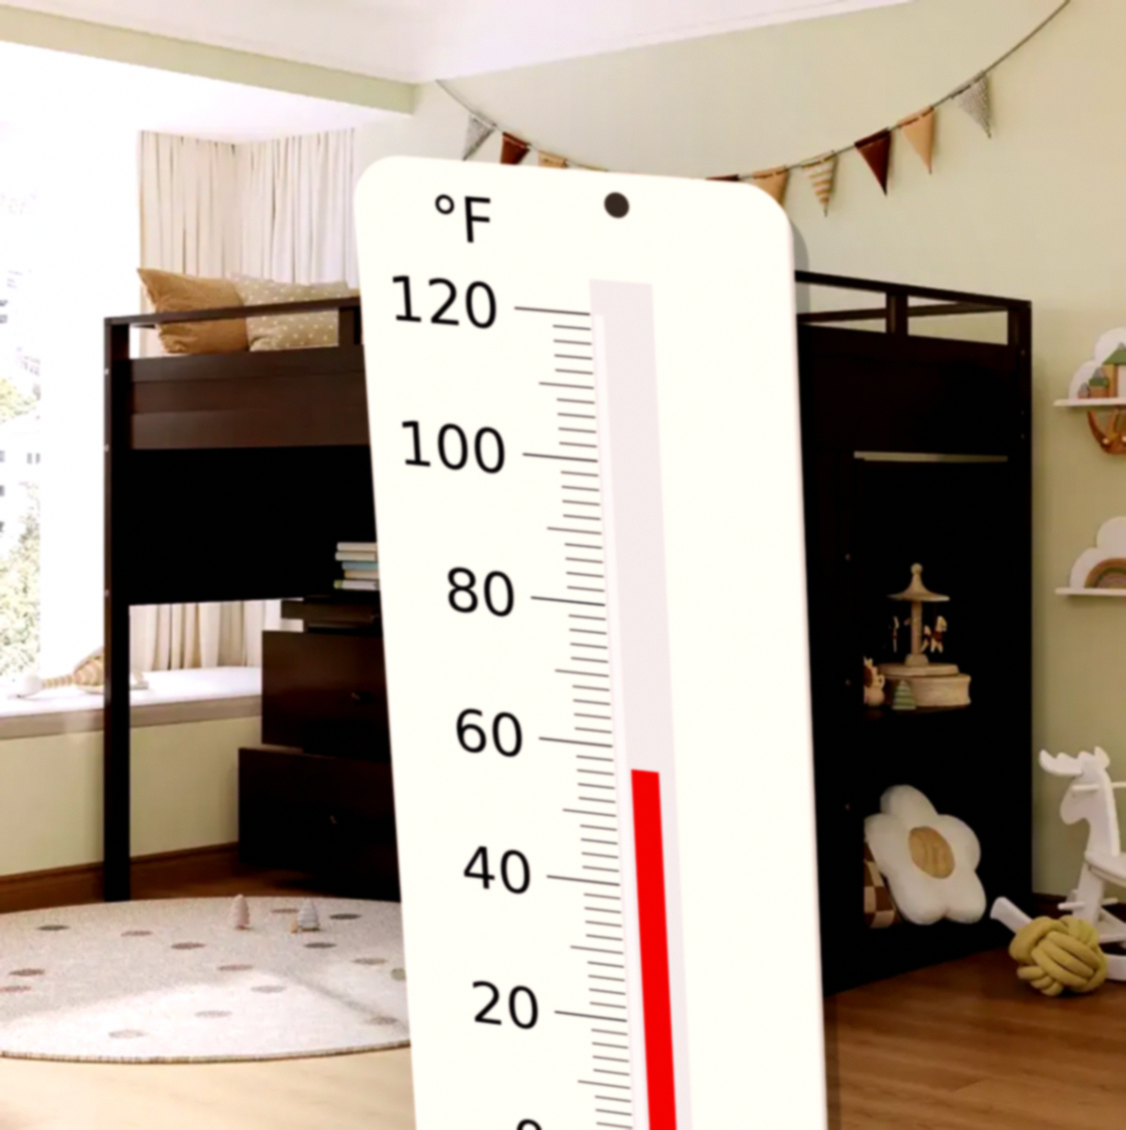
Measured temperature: 57 (°F)
